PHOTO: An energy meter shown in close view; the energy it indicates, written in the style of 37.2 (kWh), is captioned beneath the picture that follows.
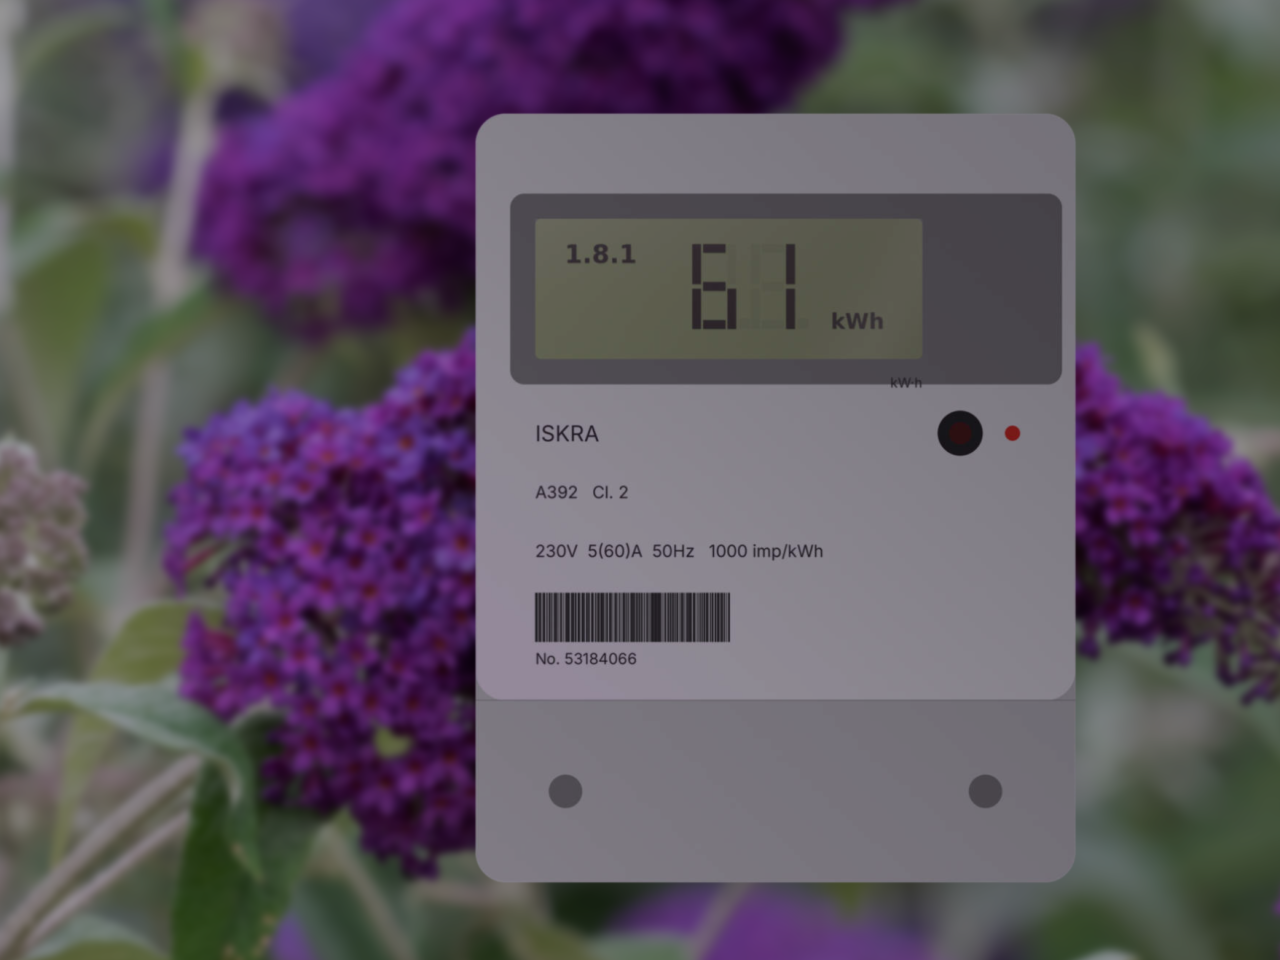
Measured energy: 61 (kWh)
